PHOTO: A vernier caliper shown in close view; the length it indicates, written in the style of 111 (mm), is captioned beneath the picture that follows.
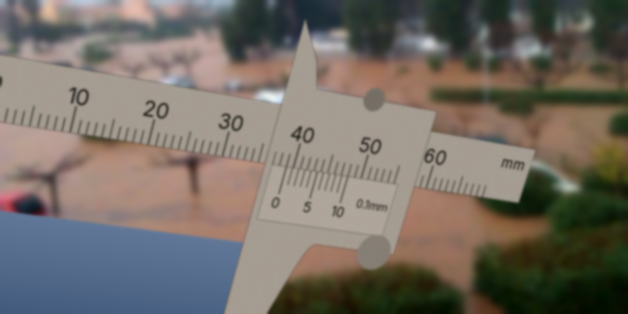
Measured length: 39.0 (mm)
